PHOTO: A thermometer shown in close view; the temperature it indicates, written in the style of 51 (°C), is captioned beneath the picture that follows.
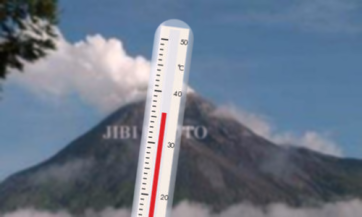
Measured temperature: 36 (°C)
